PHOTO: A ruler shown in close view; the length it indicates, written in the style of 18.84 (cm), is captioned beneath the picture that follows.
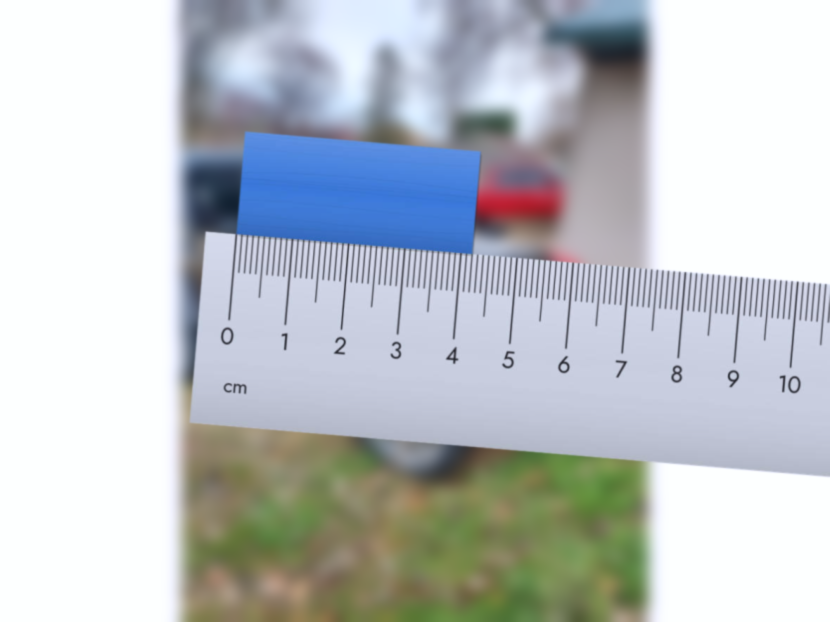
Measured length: 4.2 (cm)
